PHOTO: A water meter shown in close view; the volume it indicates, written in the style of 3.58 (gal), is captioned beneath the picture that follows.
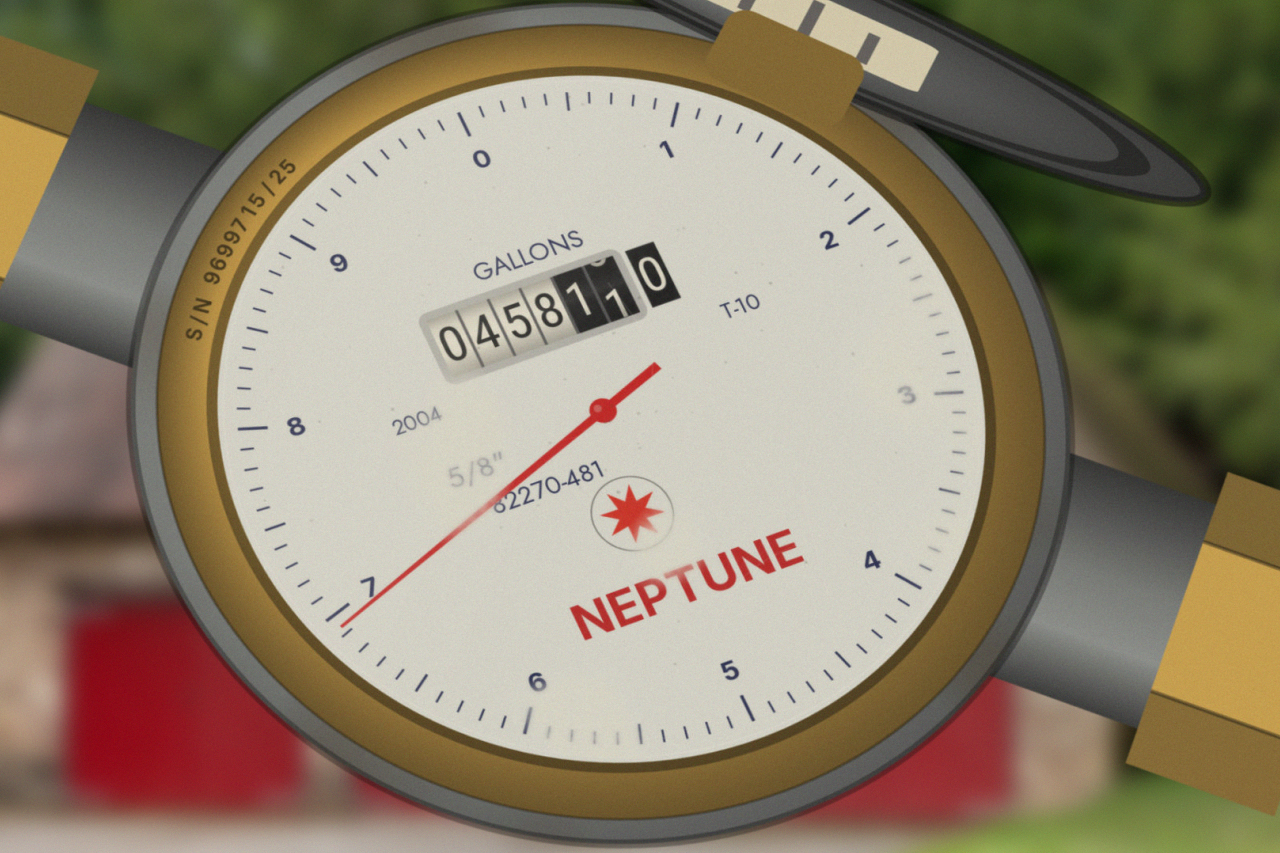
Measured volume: 458106.9 (gal)
